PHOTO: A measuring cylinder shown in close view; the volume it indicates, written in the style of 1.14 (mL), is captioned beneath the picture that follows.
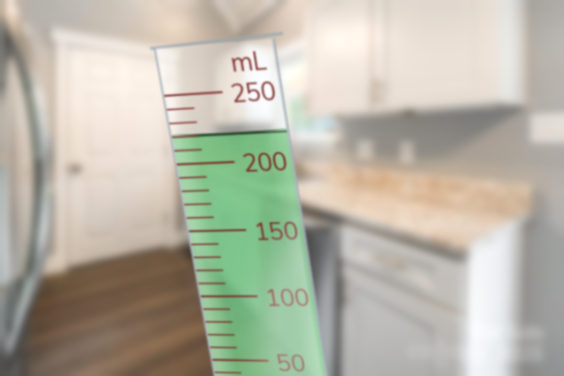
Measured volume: 220 (mL)
